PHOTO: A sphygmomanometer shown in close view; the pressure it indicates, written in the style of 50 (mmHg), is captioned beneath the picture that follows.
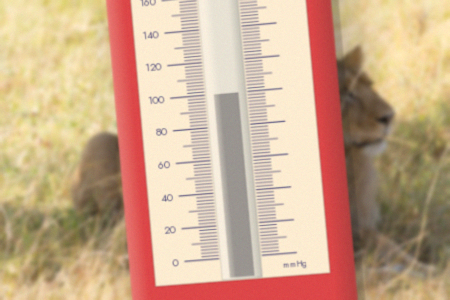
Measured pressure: 100 (mmHg)
